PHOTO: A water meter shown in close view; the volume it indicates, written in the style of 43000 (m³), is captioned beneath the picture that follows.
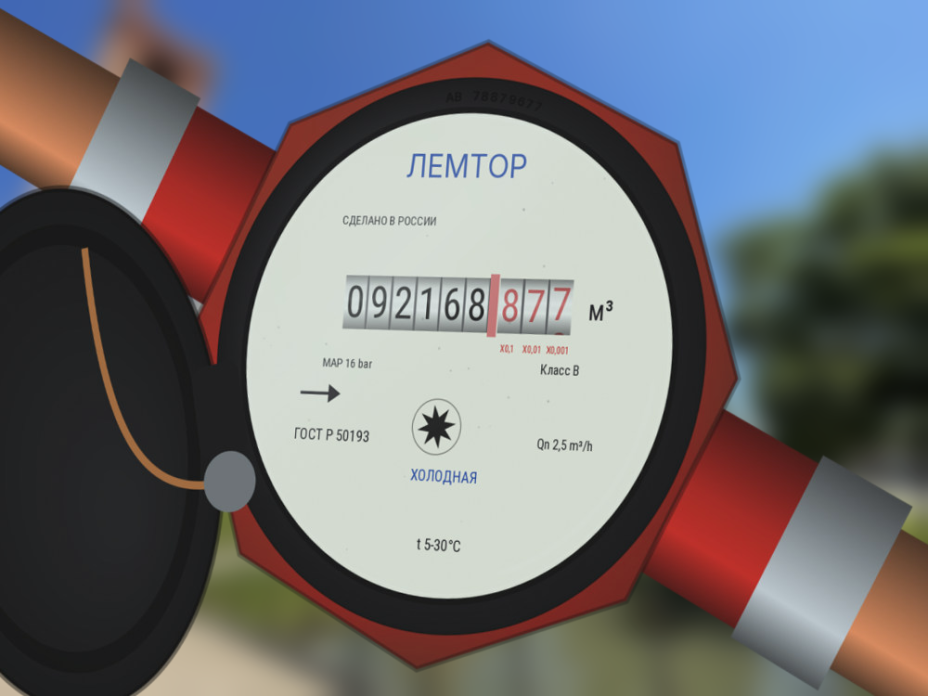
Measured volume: 92168.877 (m³)
